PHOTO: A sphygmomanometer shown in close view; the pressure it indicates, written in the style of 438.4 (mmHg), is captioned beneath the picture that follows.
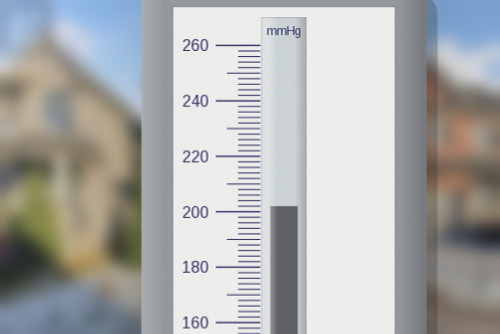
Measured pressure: 202 (mmHg)
